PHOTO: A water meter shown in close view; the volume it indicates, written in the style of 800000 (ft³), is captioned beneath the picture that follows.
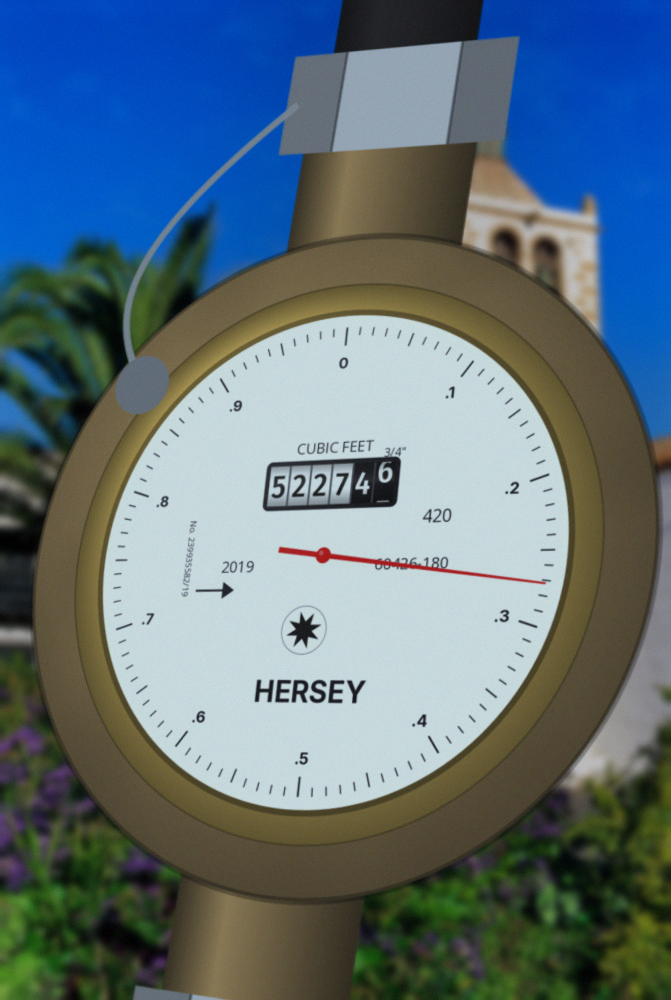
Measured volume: 522746.27 (ft³)
